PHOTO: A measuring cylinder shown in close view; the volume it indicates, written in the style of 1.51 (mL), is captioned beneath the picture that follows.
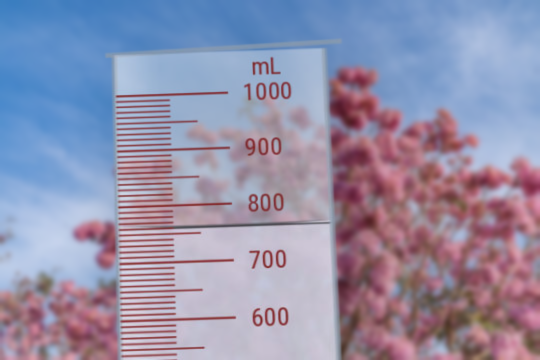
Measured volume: 760 (mL)
